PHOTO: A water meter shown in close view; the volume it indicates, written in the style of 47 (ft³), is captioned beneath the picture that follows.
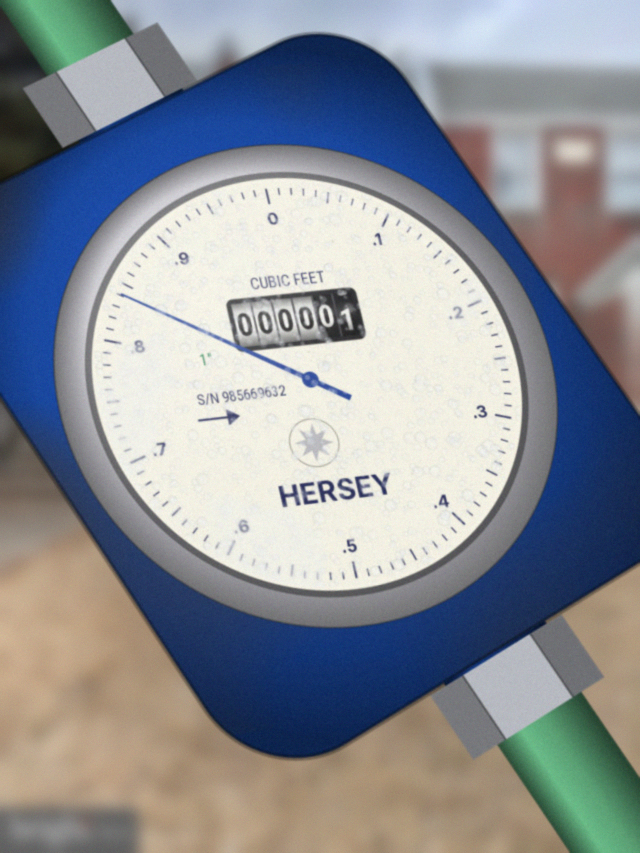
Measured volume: 0.84 (ft³)
